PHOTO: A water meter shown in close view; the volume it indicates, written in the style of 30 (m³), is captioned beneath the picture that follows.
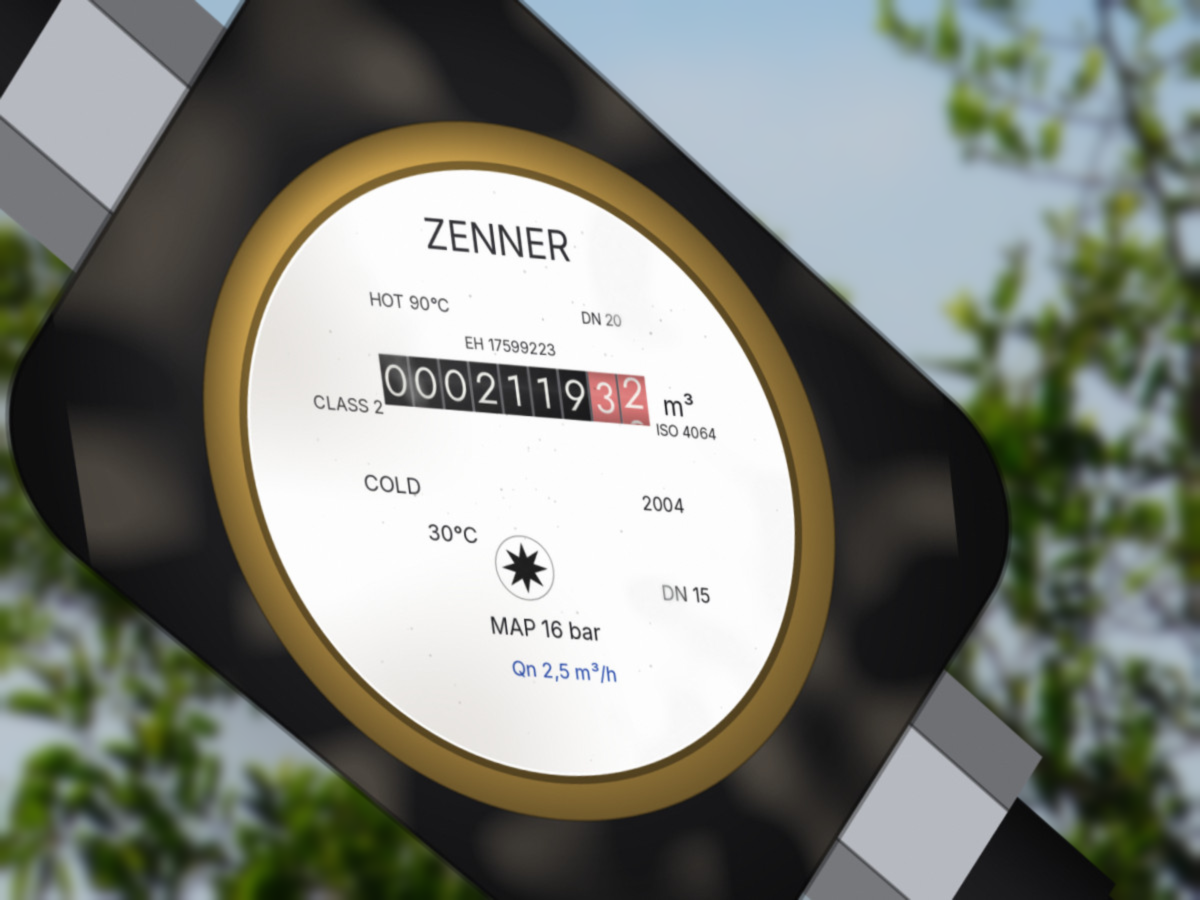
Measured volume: 2119.32 (m³)
